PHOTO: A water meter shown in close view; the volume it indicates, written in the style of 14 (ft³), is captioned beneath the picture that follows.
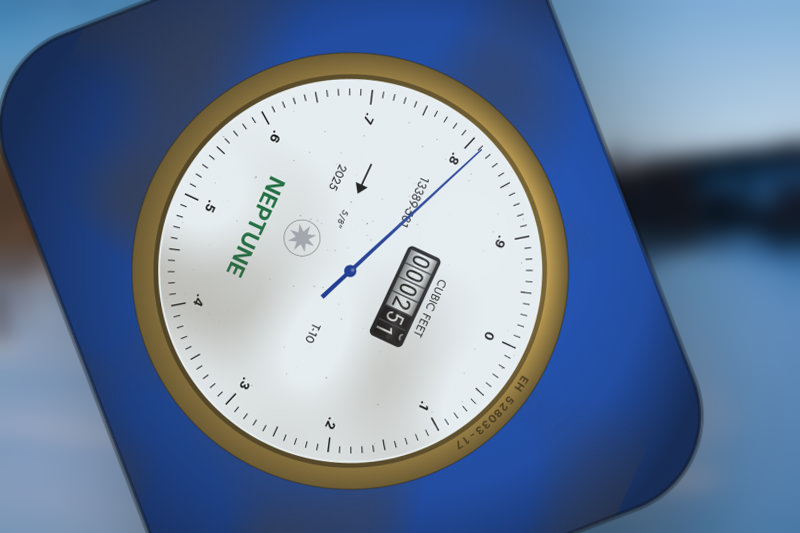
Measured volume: 250.81 (ft³)
